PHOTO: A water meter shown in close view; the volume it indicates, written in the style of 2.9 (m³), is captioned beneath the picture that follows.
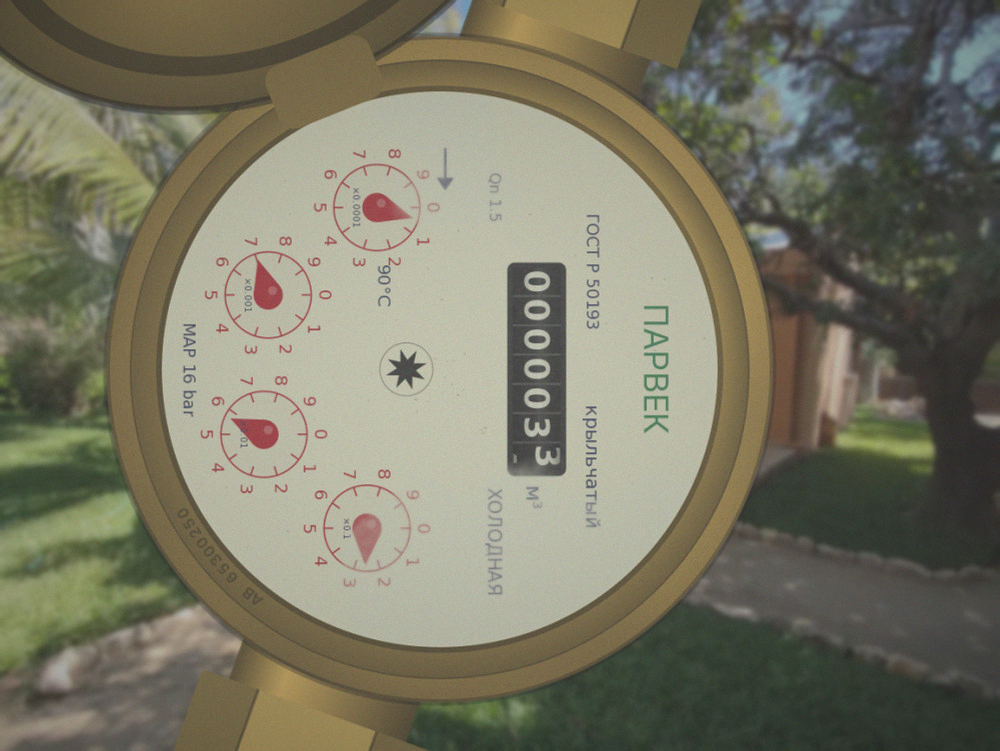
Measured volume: 33.2570 (m³)
